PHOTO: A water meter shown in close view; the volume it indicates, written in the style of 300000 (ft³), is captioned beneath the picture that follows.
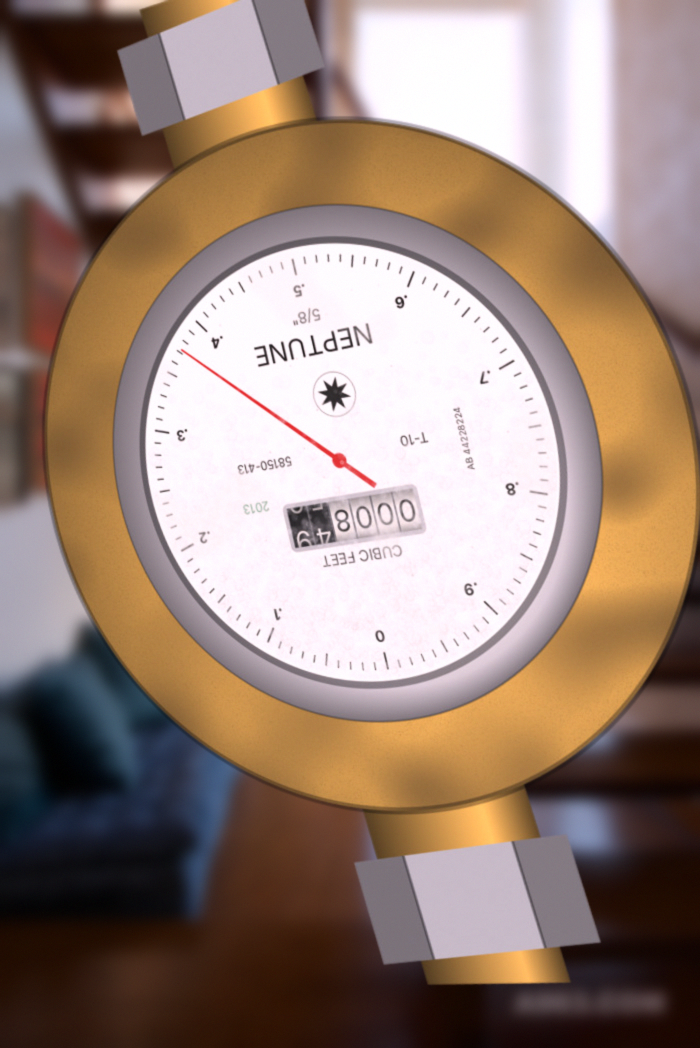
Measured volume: 849.37 (ft³)
